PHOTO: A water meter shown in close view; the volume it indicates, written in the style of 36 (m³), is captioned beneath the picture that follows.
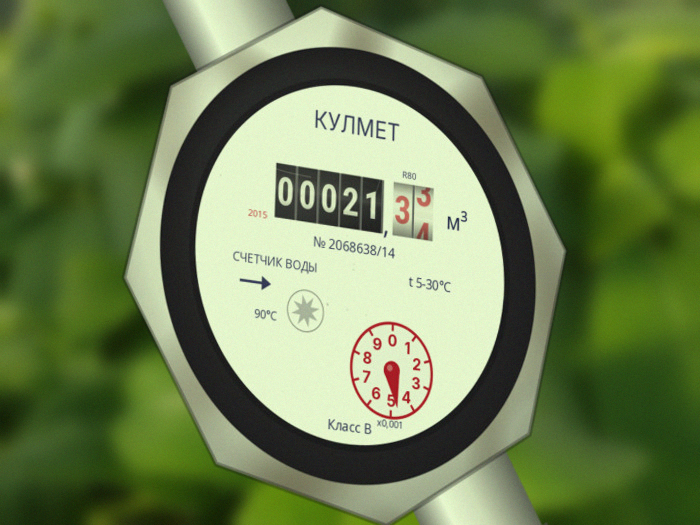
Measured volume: 21.334 (m³)
